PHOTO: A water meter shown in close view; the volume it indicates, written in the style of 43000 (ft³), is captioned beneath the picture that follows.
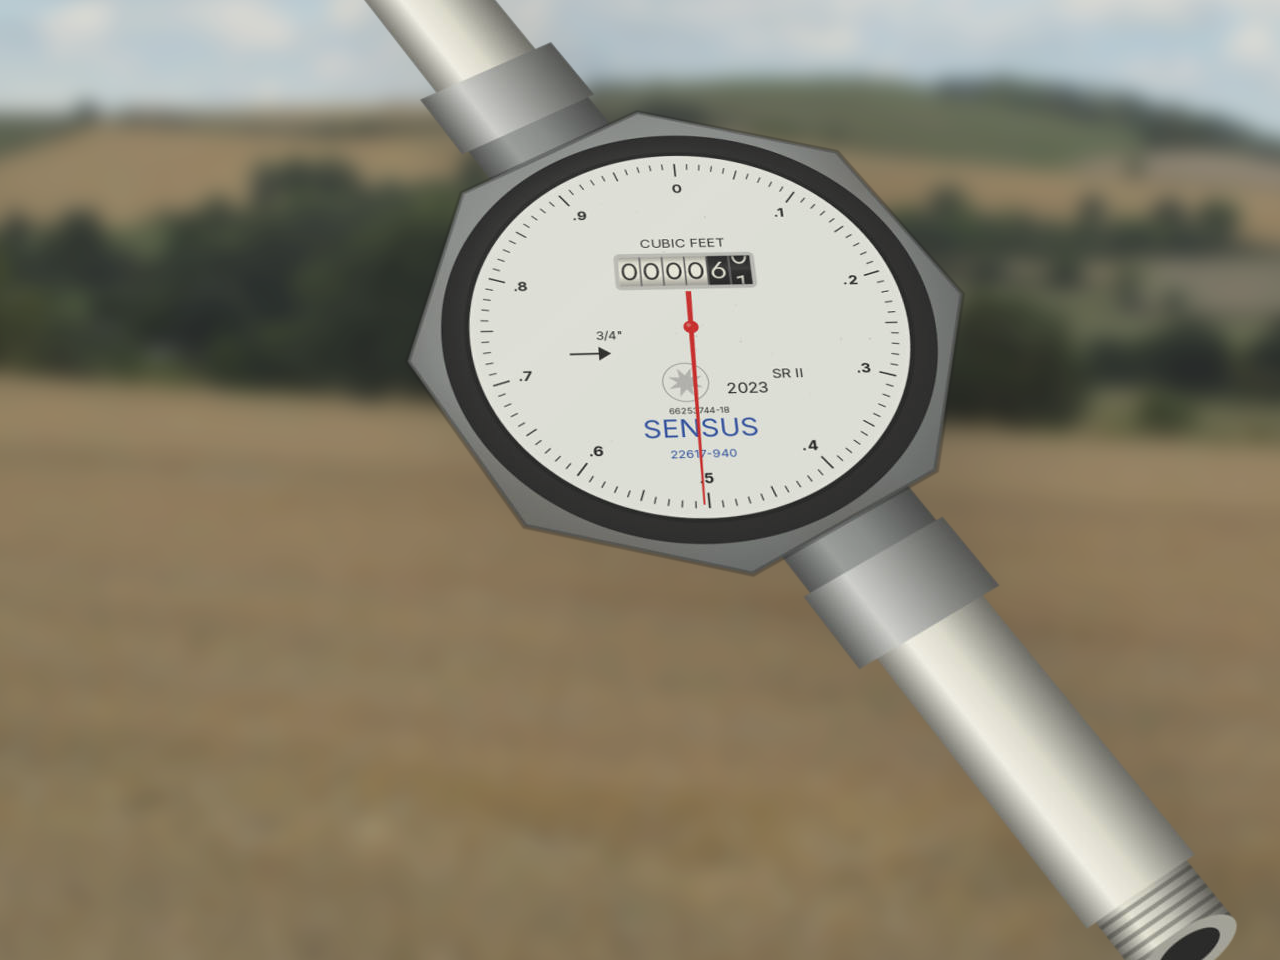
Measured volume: 60.50 (ft³)
